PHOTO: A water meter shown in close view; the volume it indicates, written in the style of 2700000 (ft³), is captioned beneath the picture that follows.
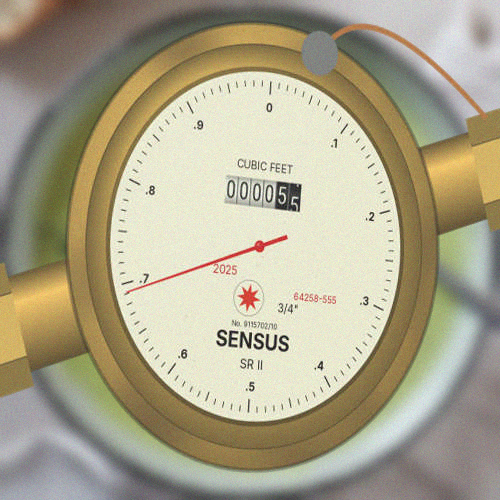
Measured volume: 54.69 (ft³)
